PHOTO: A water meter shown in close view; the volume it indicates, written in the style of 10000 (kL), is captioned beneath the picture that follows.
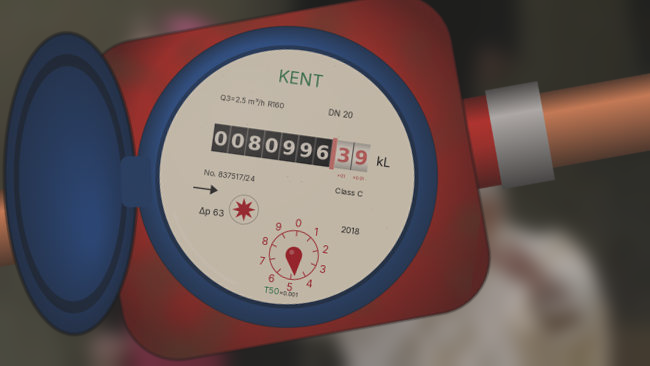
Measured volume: 80996.394 (kL)
